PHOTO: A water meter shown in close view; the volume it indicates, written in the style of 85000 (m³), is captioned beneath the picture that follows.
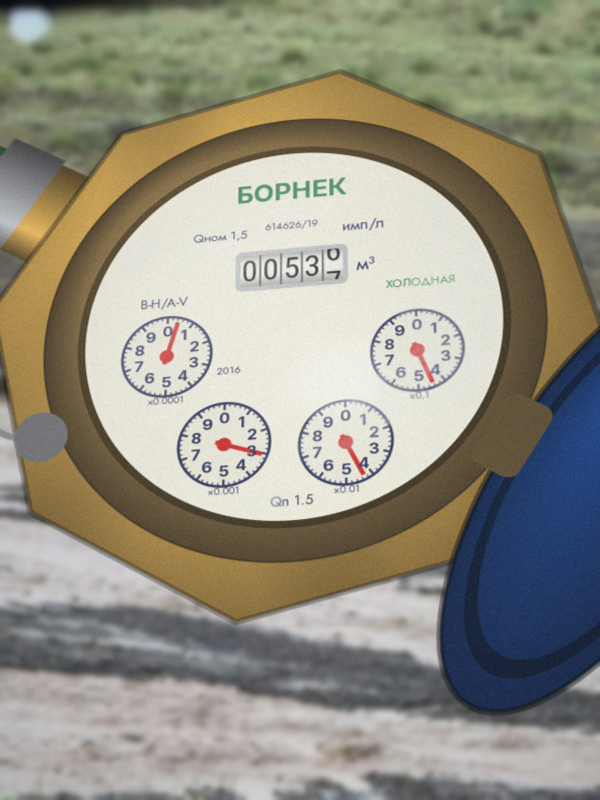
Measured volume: 536.4430 (m³)
